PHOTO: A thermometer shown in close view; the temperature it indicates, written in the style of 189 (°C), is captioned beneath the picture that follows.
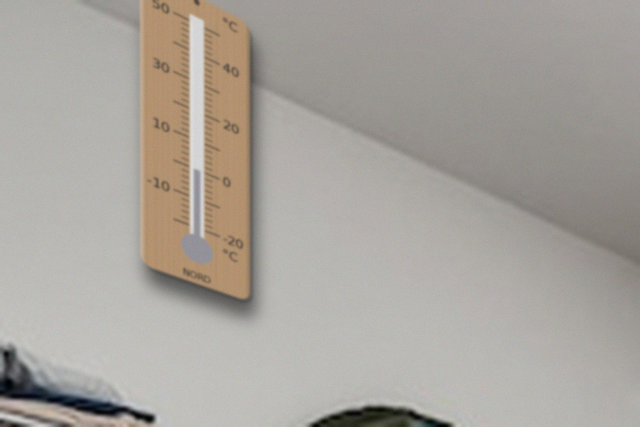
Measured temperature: 0 (°C)
